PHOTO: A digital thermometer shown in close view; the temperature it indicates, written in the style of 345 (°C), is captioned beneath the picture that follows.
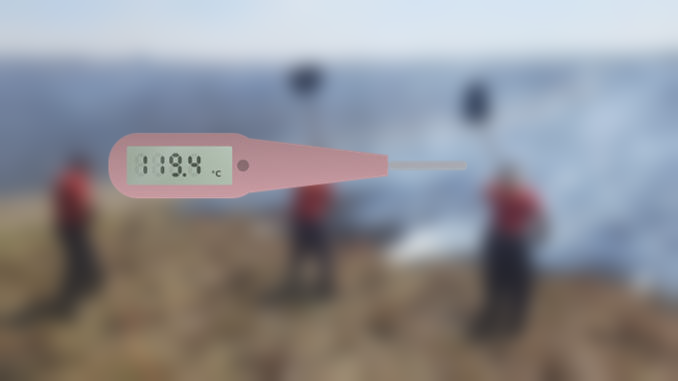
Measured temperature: 119.4 (°C)
